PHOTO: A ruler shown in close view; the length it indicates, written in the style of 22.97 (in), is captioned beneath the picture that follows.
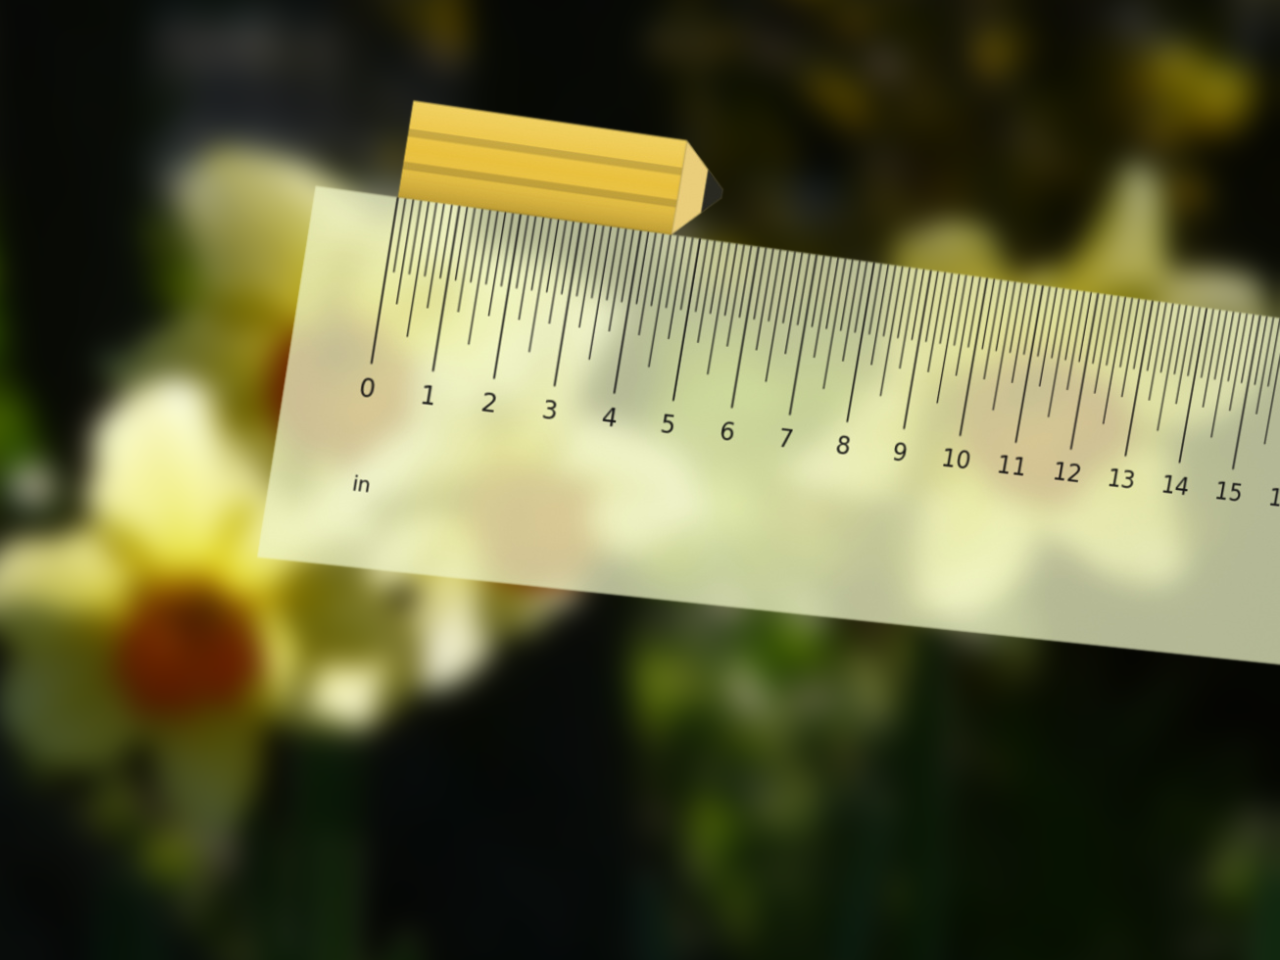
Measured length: 5.25 (in)
